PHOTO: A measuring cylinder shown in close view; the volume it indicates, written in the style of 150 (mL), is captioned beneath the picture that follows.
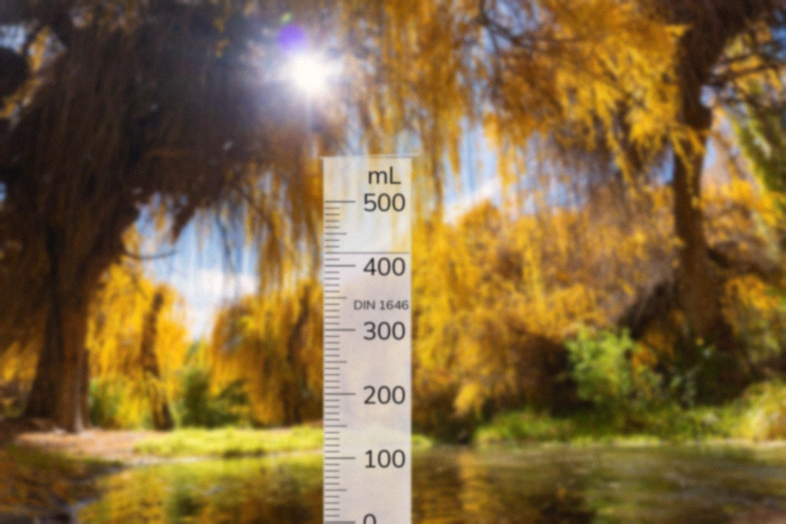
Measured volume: 420 (mL)
